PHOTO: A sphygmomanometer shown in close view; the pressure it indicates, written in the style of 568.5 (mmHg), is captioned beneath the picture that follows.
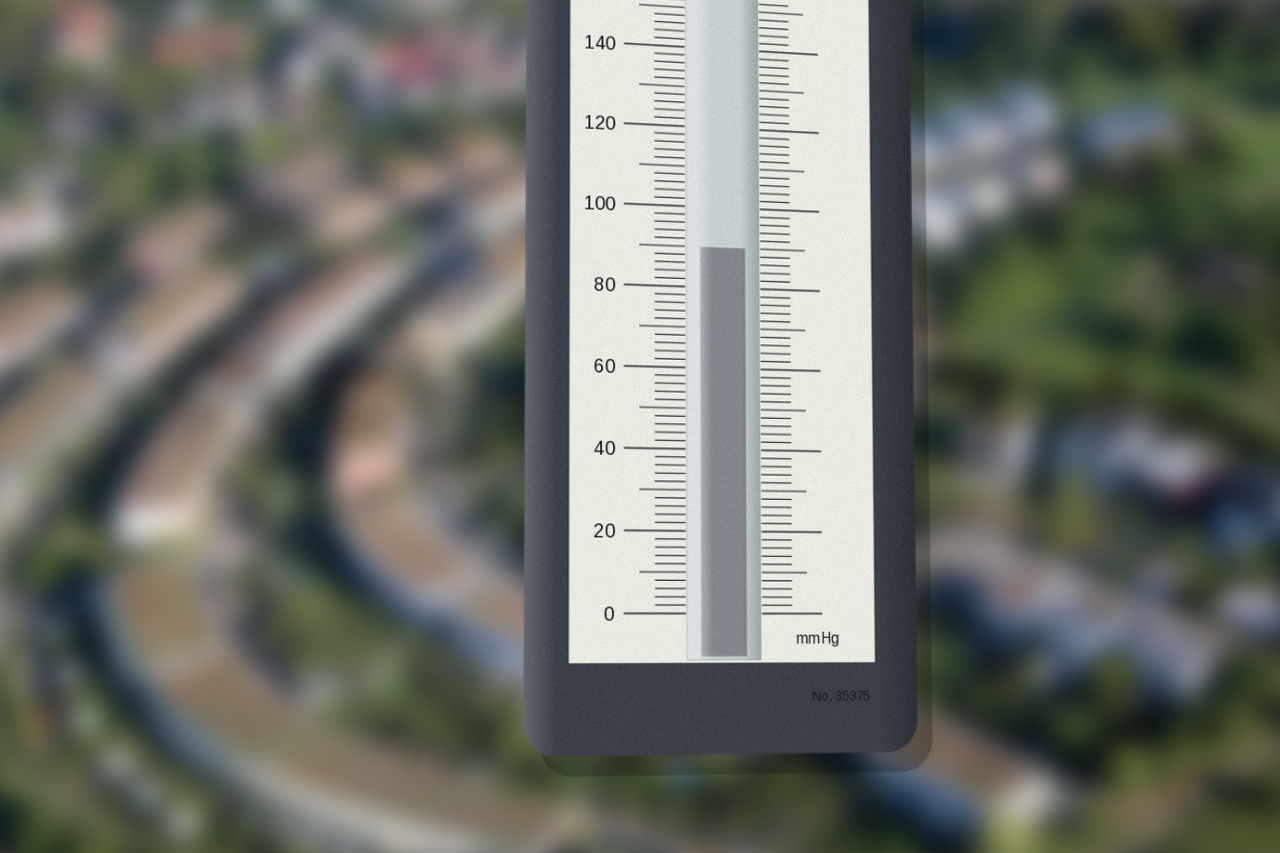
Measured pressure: 90 (mmHg)
